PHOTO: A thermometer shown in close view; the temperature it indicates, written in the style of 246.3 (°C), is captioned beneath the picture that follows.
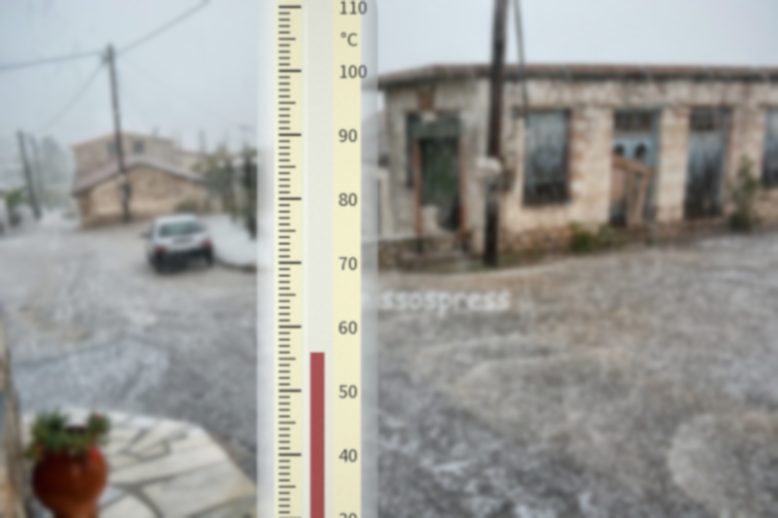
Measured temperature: 56 (°C)
